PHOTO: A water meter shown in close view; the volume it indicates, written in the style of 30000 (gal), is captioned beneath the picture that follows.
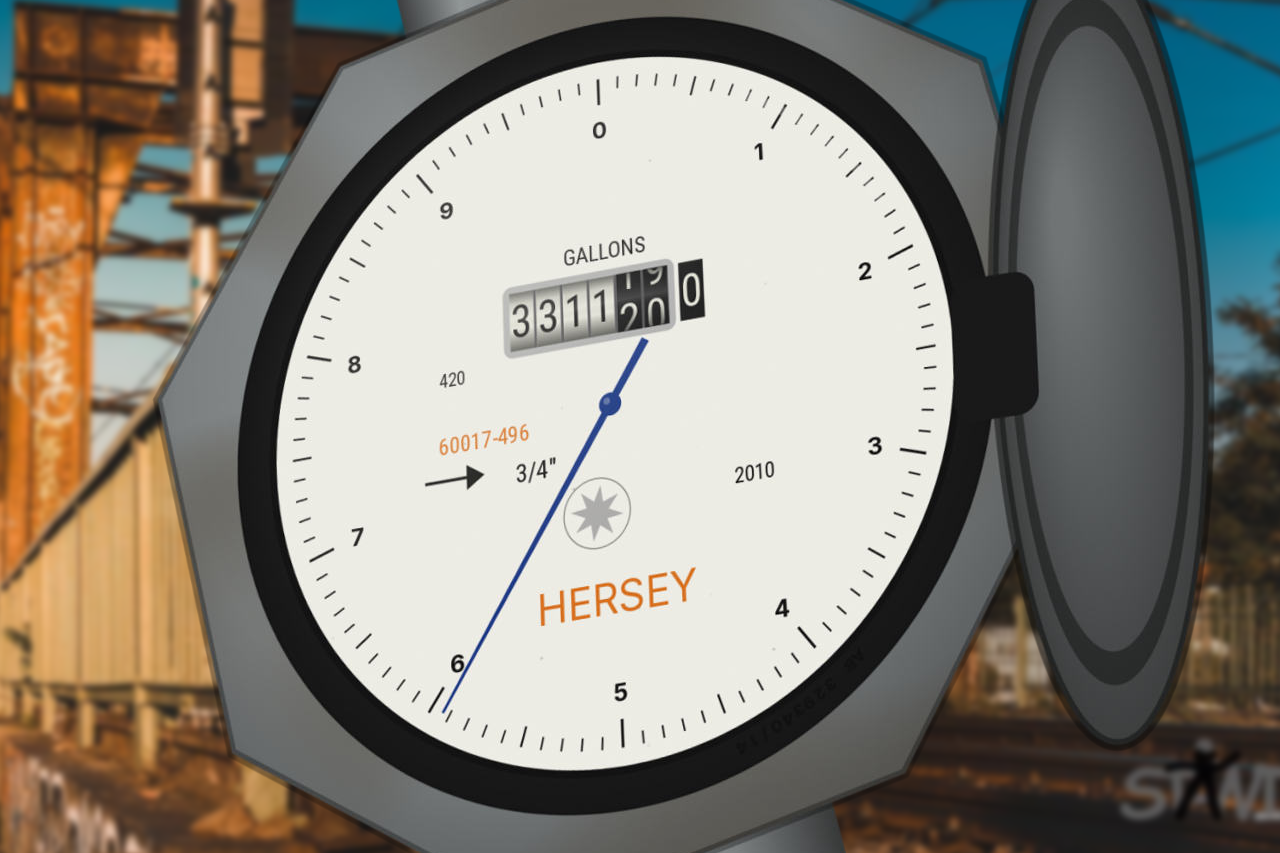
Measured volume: 3311195.9 (gal)
